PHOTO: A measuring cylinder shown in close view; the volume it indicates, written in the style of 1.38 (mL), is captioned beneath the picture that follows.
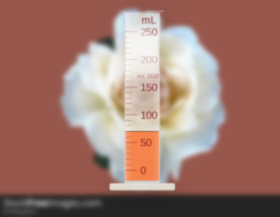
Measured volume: 70 (mL)
